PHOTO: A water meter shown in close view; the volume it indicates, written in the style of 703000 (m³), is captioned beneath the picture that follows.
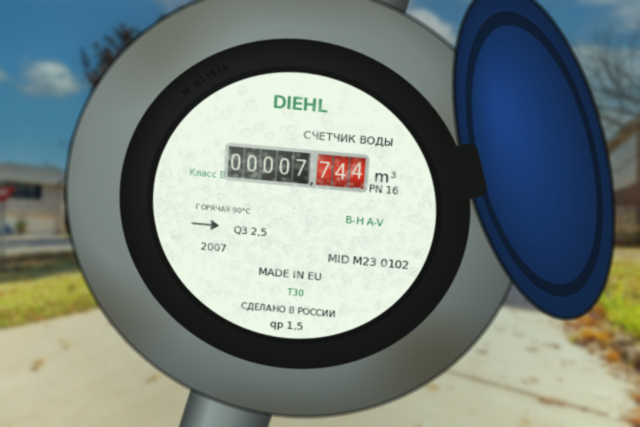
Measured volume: 7.744 (m³)
